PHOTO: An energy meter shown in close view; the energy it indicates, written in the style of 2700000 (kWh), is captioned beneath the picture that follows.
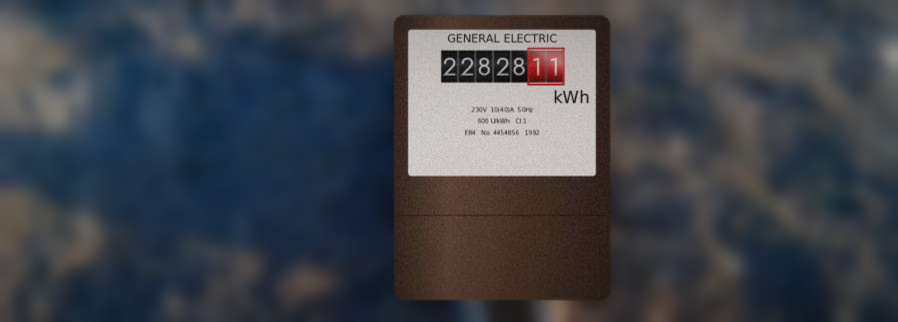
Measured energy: 22828.11 (kWh)
